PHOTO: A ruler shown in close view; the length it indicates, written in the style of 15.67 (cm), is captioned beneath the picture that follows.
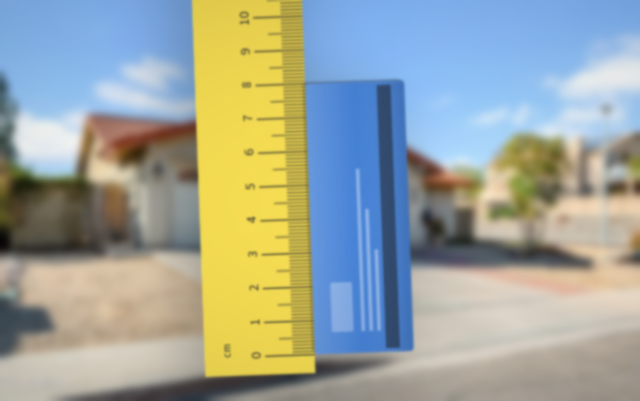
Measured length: 8 (cm)
